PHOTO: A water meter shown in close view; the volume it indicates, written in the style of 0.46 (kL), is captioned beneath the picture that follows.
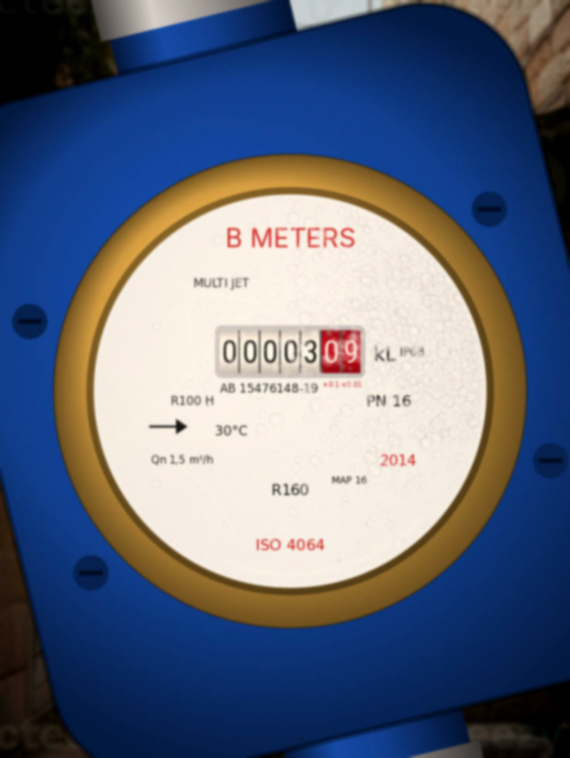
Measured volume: 3.09 (kL)
